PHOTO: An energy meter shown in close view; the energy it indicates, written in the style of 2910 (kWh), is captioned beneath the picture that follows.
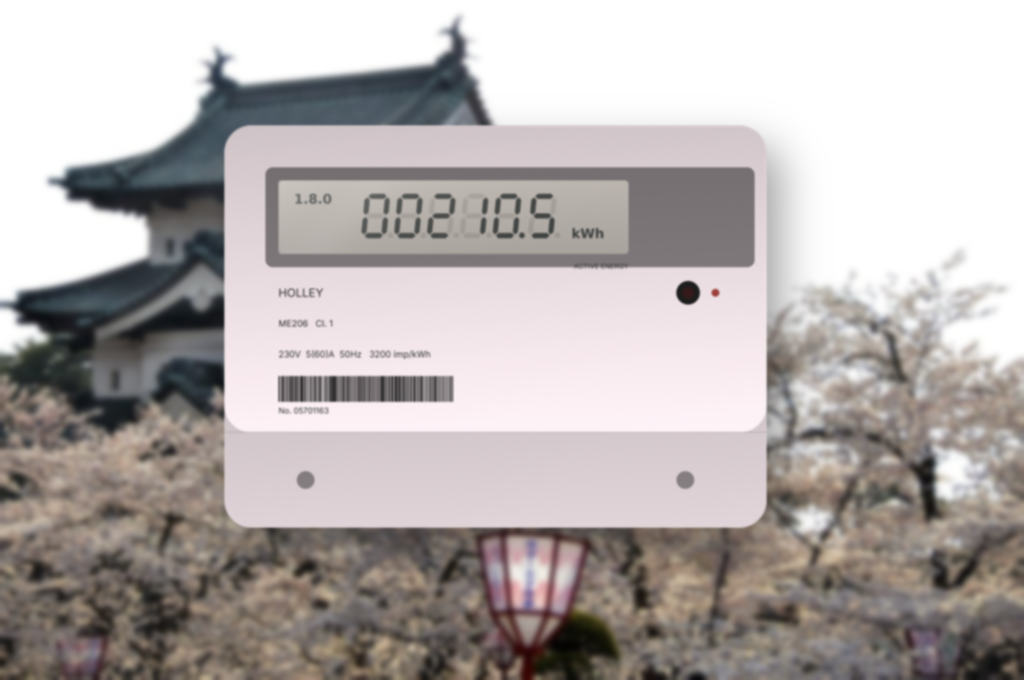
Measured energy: 210.5 (kWh)
